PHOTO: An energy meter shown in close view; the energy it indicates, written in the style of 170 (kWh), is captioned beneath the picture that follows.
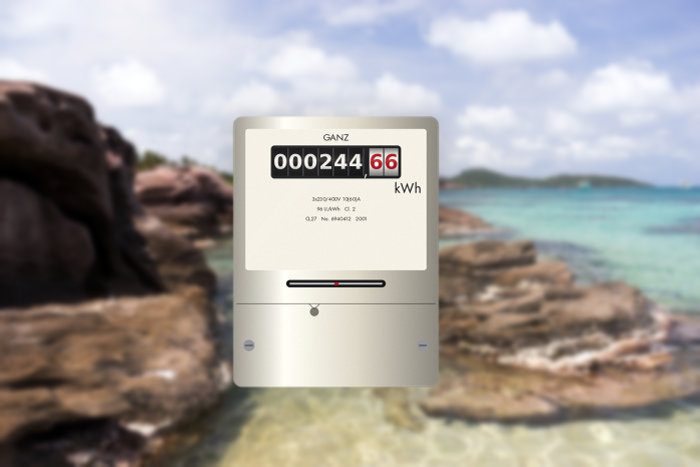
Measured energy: 244.66 (kWh)
